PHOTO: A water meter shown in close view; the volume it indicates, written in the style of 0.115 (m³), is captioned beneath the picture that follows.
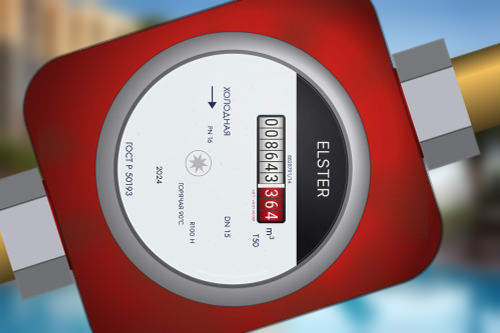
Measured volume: 8643.364 (m³)
